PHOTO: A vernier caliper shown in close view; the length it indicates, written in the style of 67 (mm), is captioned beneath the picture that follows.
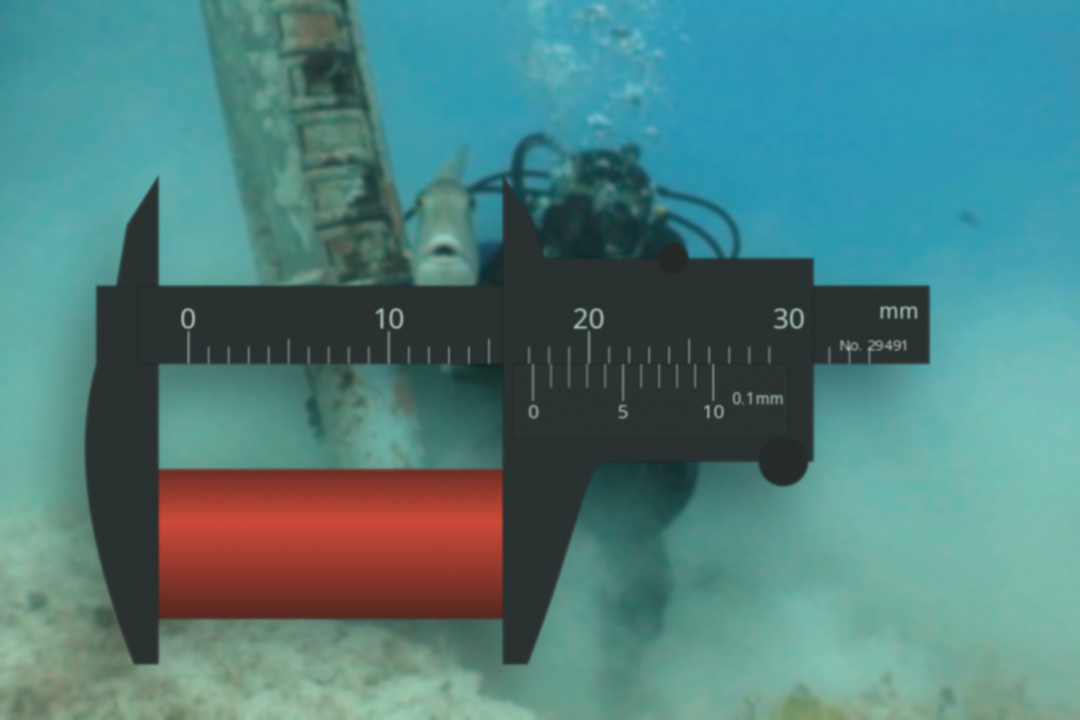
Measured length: 17.2 (mm)
